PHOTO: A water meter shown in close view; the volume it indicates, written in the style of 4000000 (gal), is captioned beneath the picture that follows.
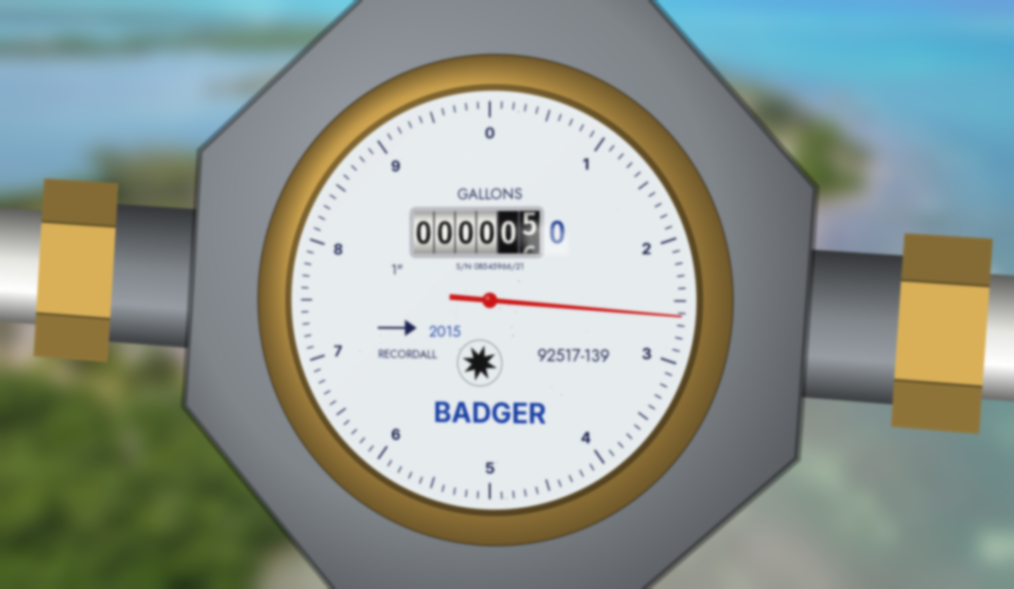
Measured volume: 52.6 (gal)
